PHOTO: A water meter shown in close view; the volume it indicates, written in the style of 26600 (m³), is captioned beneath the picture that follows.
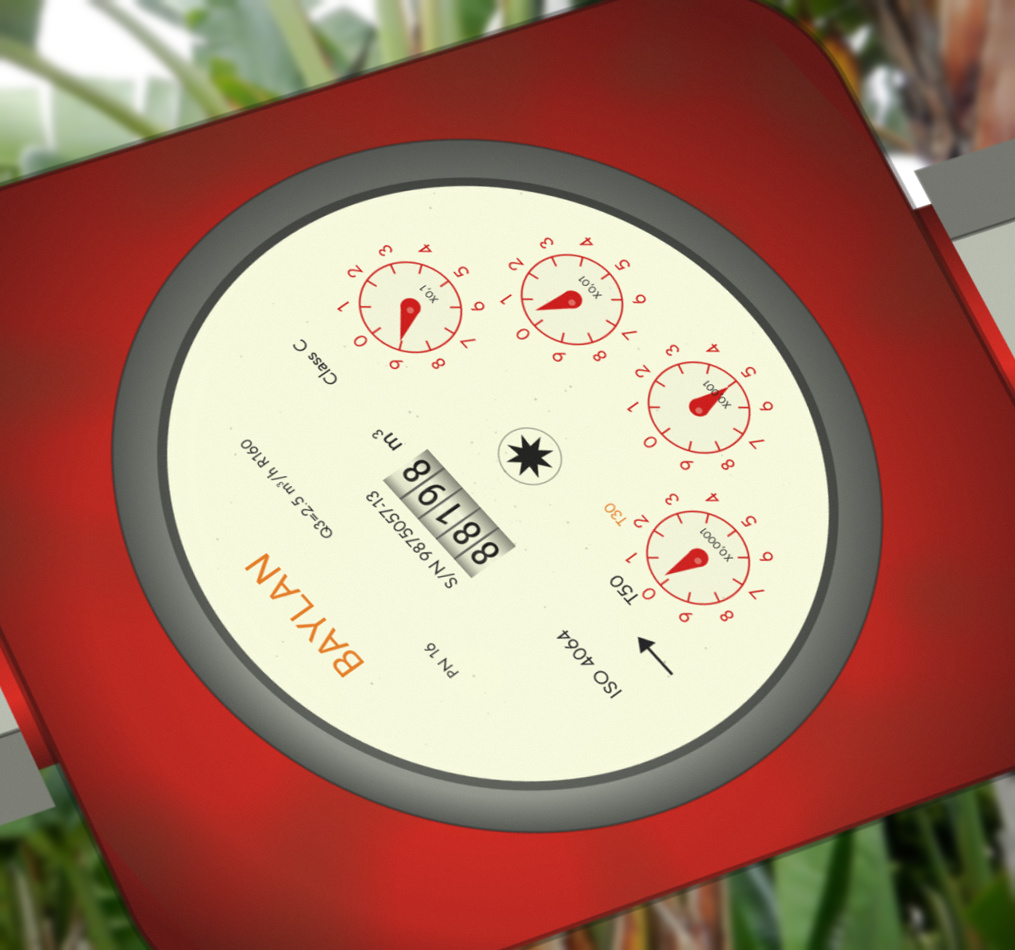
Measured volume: 88197.9050 (m³)
